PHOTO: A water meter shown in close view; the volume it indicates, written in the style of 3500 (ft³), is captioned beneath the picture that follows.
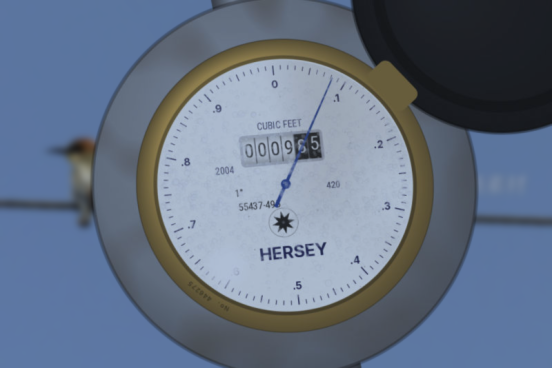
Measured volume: 985.08 (ft³)
